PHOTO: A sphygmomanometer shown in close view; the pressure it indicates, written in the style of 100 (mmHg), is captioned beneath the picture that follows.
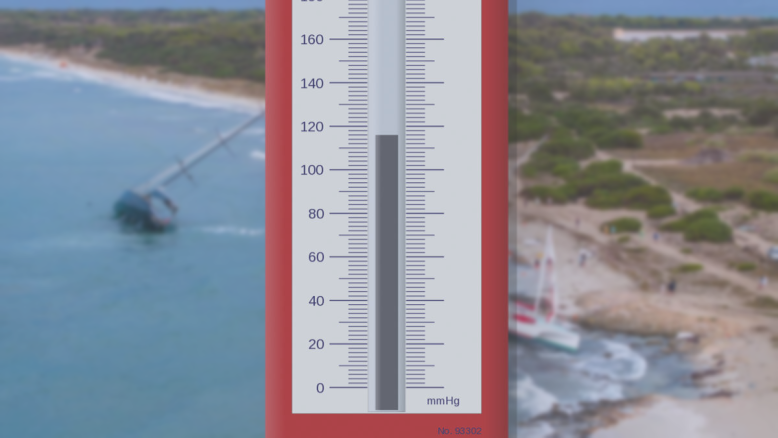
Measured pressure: 116 (mmHg)
